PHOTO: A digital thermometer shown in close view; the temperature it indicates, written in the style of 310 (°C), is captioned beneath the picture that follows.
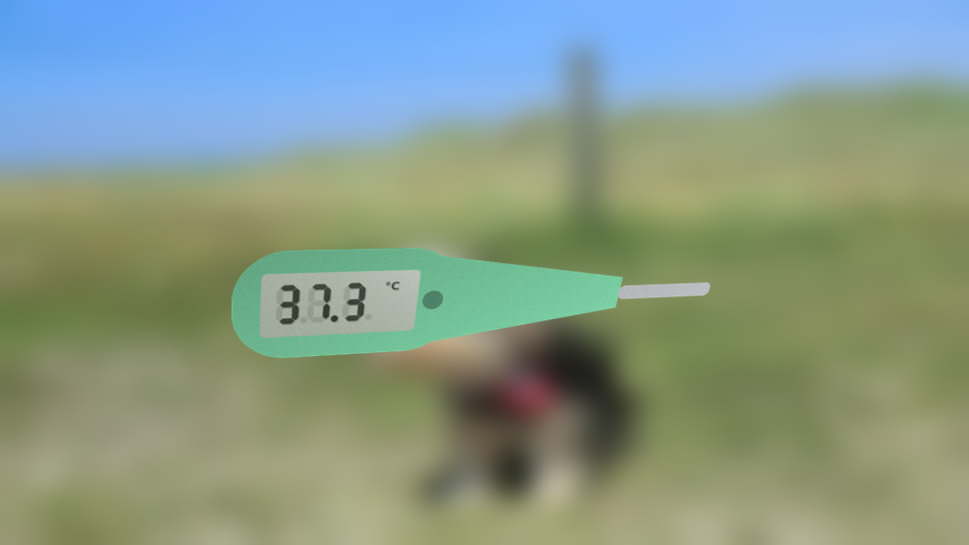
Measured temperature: 37.3 (°C)
